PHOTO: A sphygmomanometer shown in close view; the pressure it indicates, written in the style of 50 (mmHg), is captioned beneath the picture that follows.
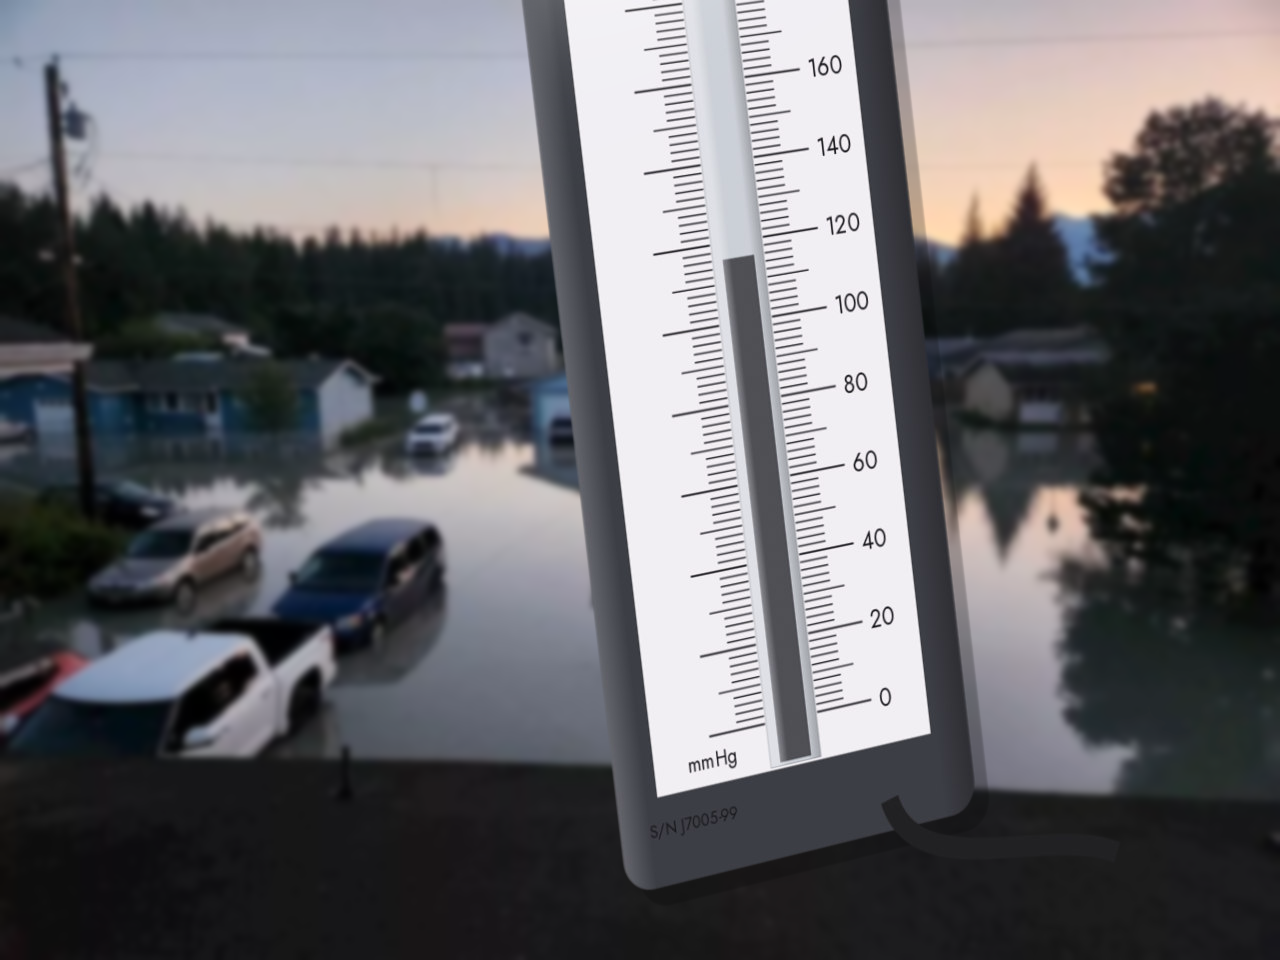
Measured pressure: 116 (mmHg)
